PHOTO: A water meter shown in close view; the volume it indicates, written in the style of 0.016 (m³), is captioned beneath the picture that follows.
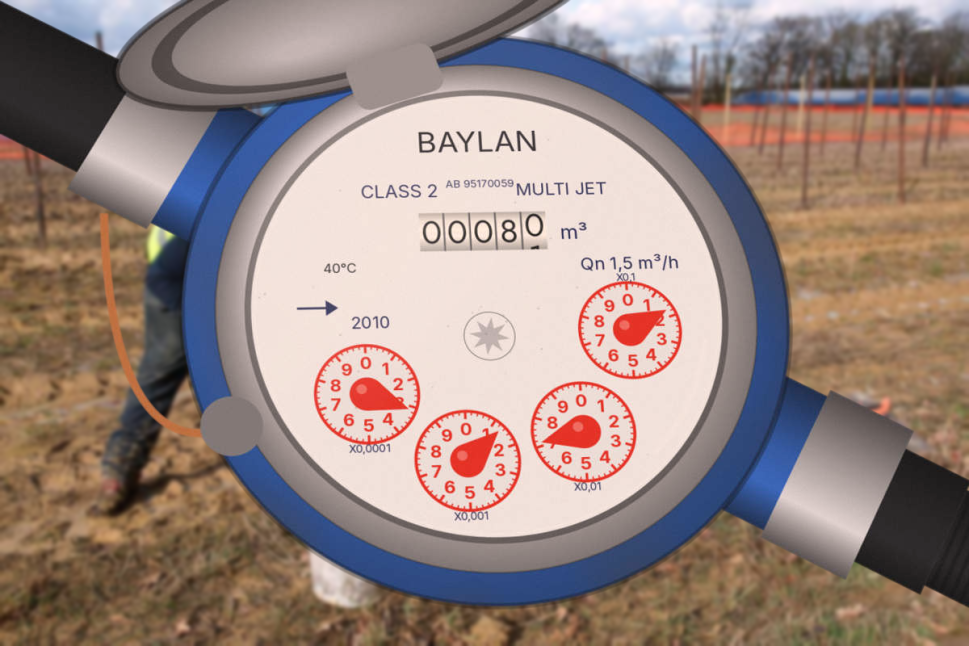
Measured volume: 80.1713 (m³)
